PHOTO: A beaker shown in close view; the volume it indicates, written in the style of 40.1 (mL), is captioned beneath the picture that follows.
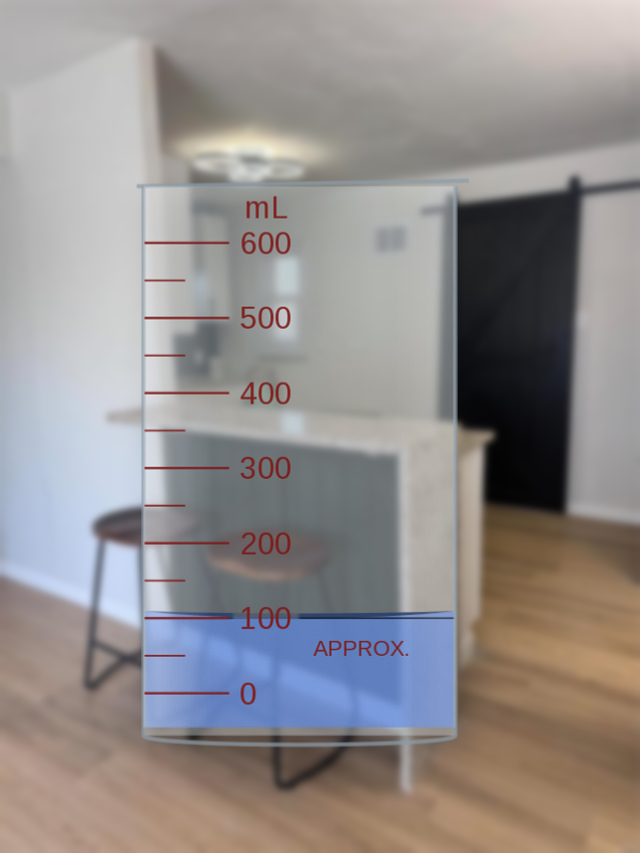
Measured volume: 100 (mL)
